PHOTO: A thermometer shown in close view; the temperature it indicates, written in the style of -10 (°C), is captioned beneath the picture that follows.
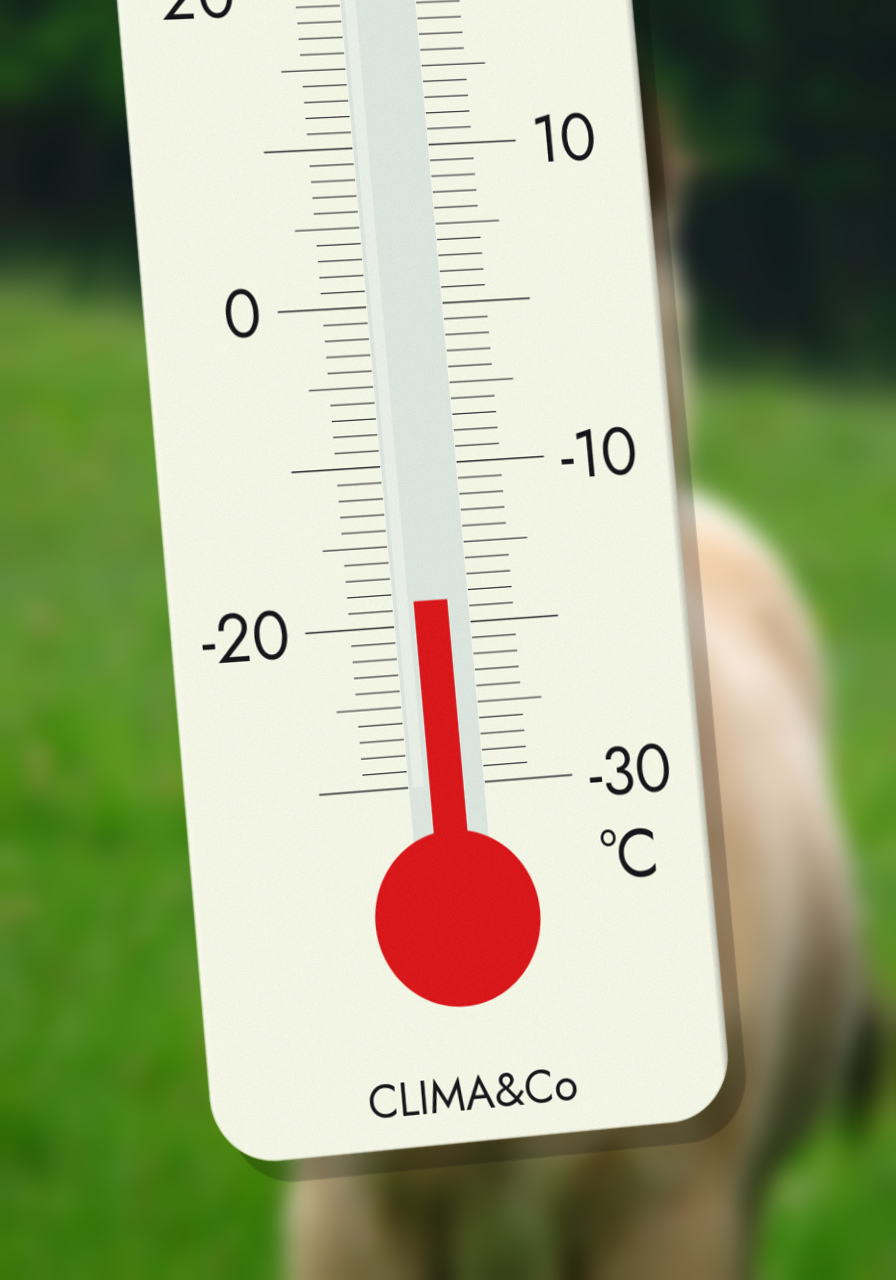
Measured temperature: -18.5 (°C)
